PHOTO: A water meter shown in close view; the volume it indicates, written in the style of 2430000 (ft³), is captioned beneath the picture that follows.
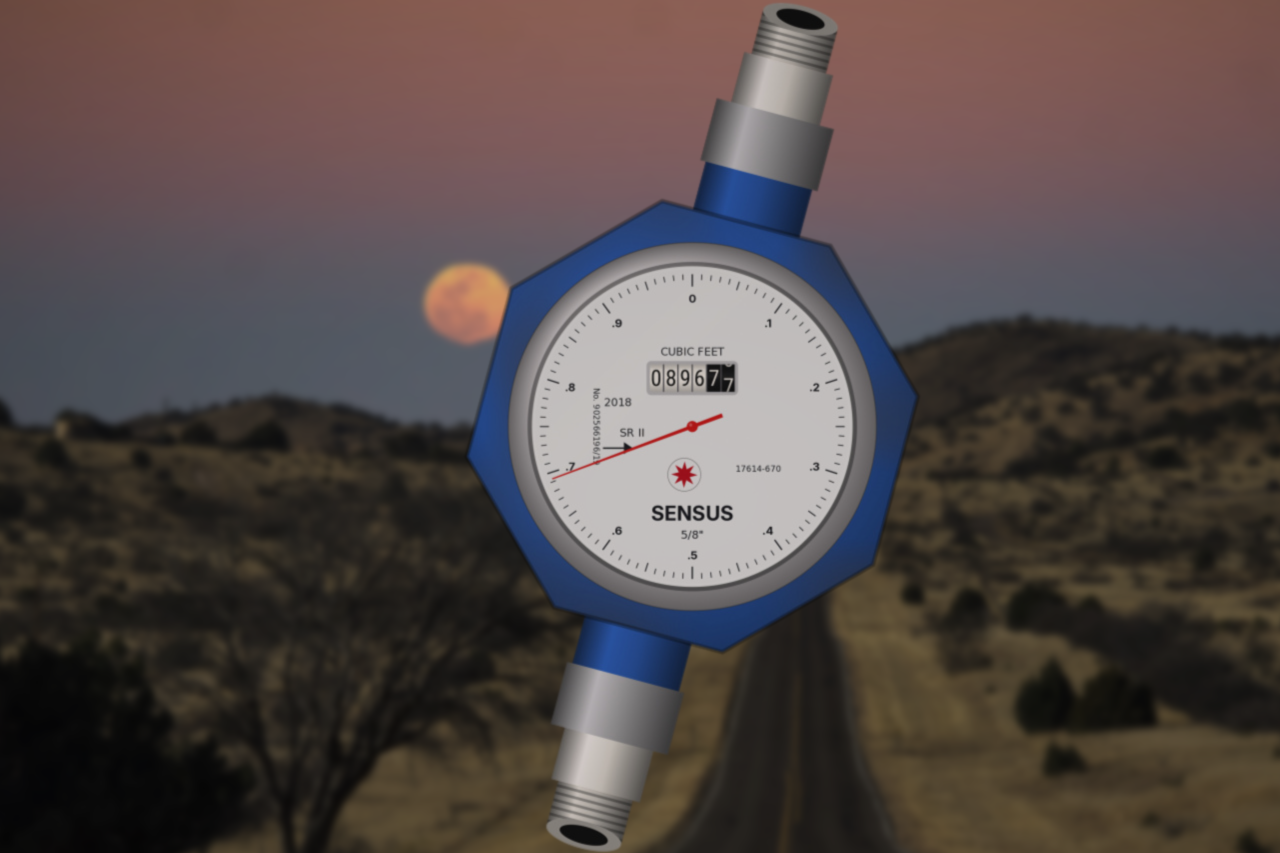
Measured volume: 89676.69 (ft³)
